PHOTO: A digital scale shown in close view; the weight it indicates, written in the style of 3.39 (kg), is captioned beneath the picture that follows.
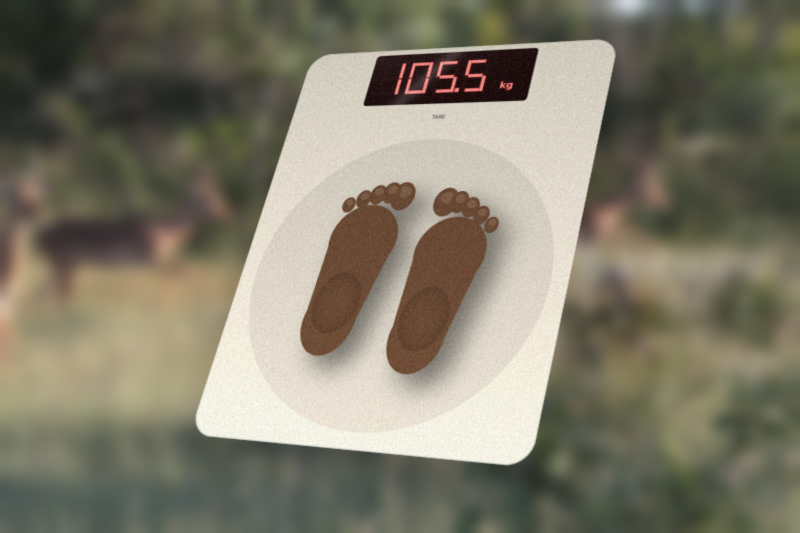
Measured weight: 105.5 (kg)
